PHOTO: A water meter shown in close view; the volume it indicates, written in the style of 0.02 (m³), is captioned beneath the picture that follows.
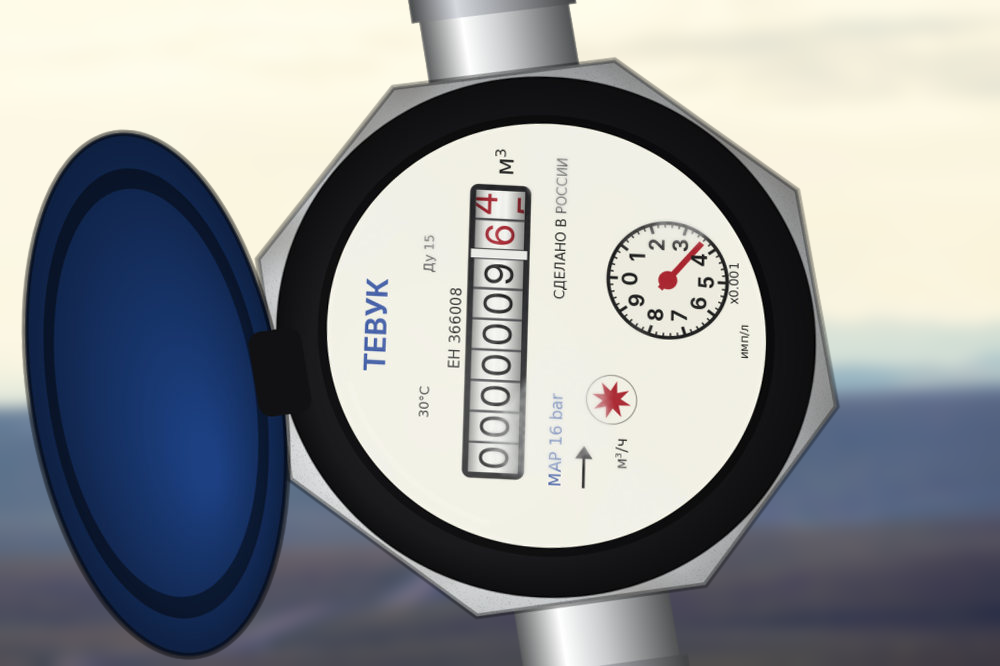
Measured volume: 9.643 (m³)
